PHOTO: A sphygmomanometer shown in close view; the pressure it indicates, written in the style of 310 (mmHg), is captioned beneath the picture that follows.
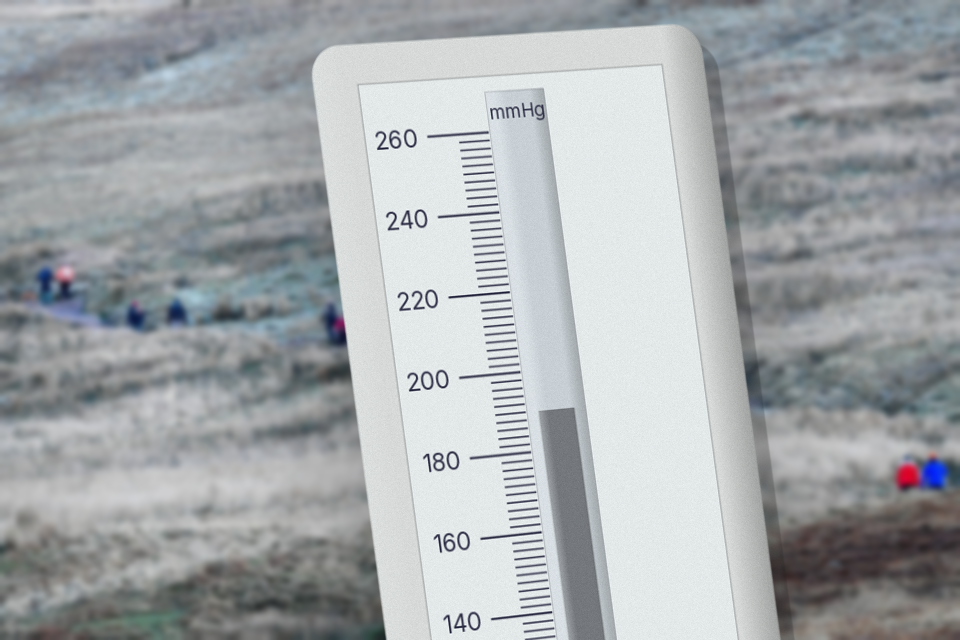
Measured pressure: 190 (mmHg)
